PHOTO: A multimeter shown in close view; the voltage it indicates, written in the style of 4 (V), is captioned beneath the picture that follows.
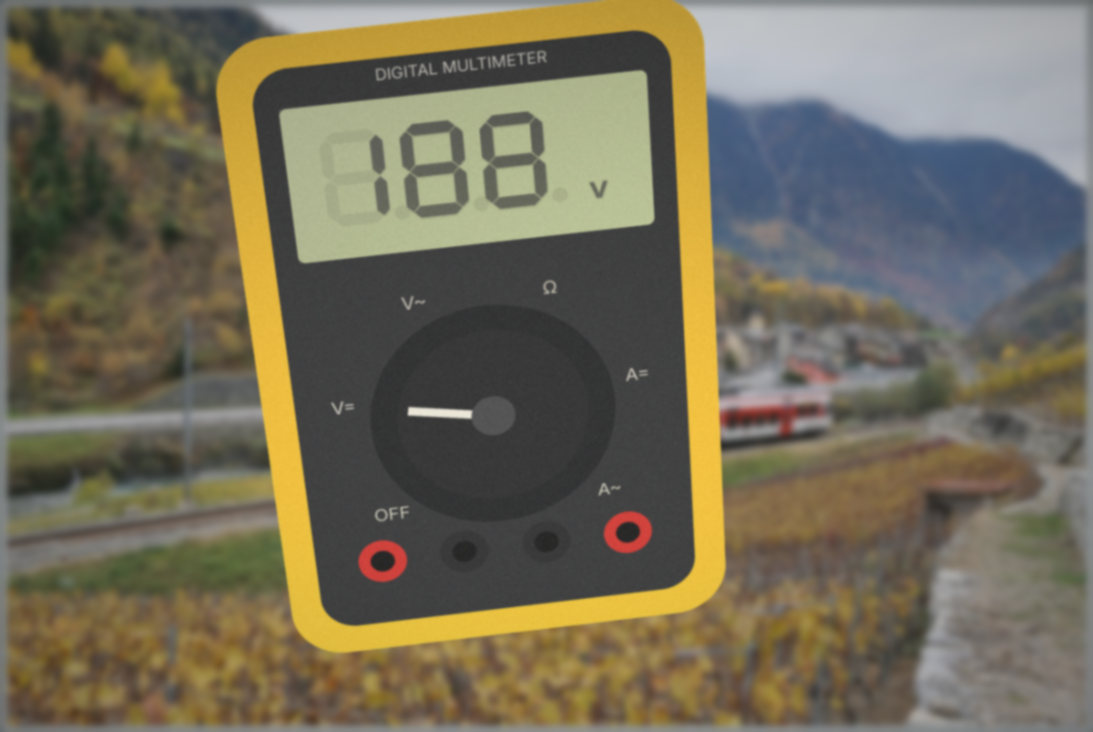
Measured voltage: 188 (V)
